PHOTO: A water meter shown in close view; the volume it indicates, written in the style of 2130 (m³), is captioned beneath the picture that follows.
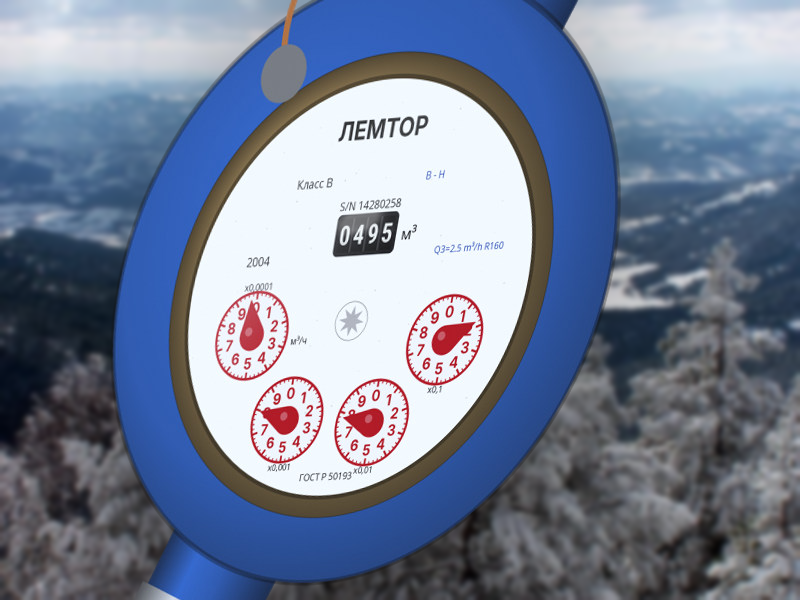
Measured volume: 495.1779 (m³)
